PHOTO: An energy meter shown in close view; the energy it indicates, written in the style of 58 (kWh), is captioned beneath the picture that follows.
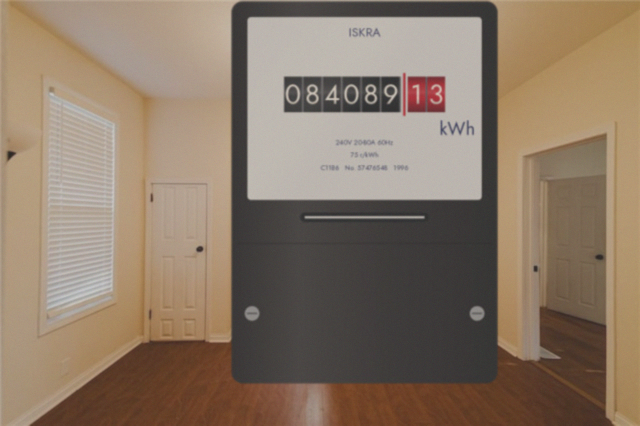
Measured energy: 84089.13 (kWh)
